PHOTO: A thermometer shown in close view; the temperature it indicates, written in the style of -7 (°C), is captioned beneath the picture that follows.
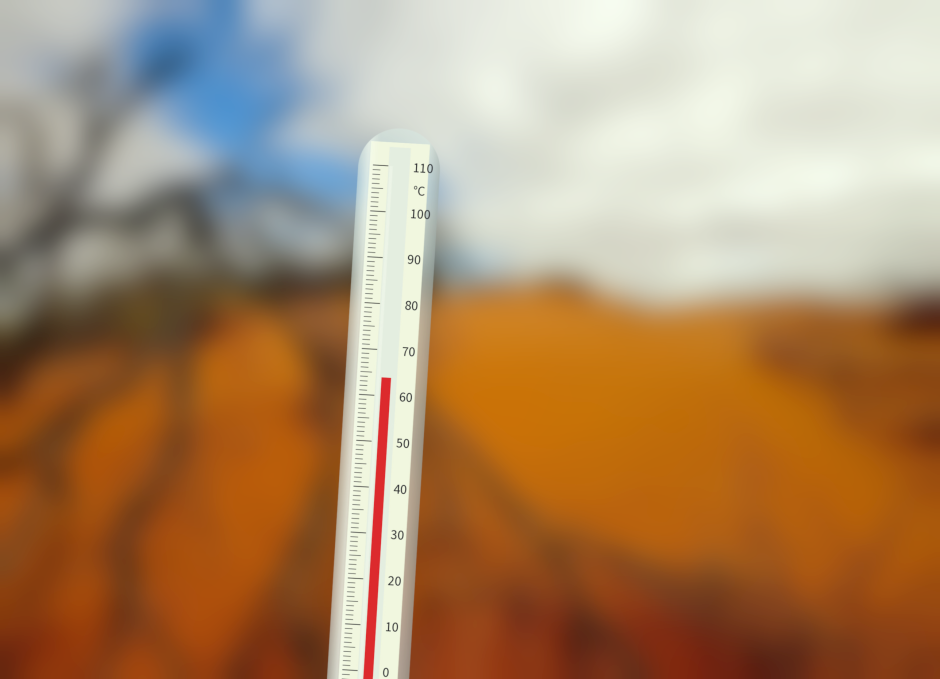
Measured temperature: 64 (°C)
